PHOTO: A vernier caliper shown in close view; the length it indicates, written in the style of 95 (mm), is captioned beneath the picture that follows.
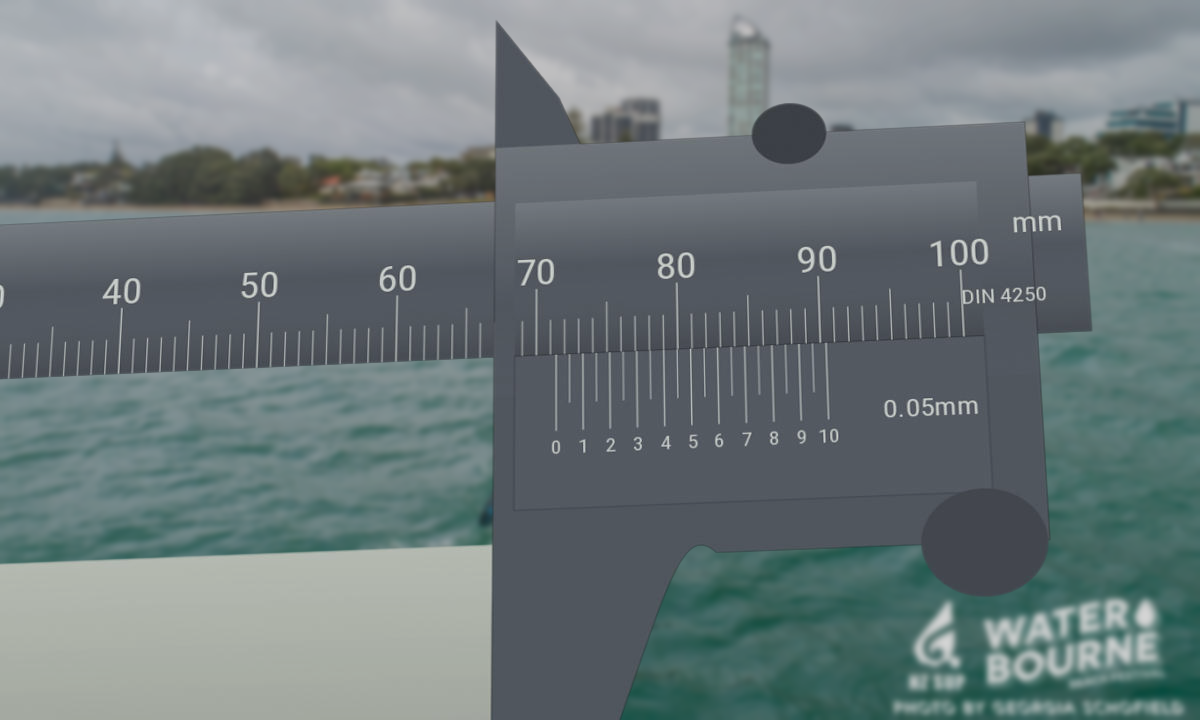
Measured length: 71.4 (mm)
